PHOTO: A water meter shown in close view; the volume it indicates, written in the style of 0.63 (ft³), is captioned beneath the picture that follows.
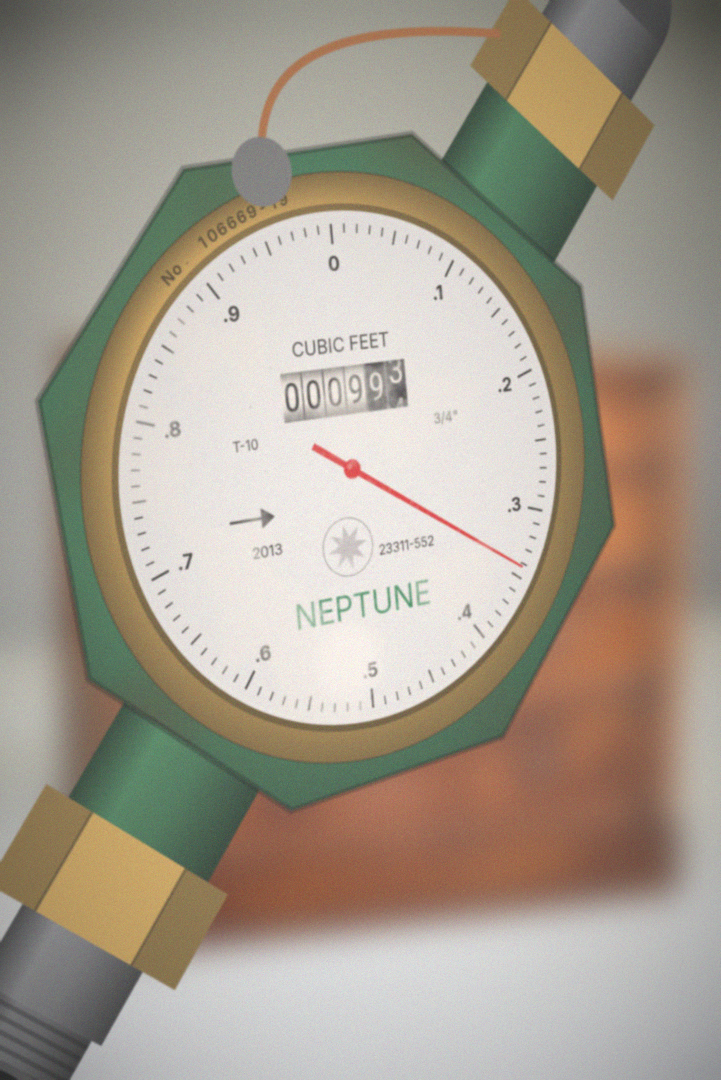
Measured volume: 993.34 (ft³)
